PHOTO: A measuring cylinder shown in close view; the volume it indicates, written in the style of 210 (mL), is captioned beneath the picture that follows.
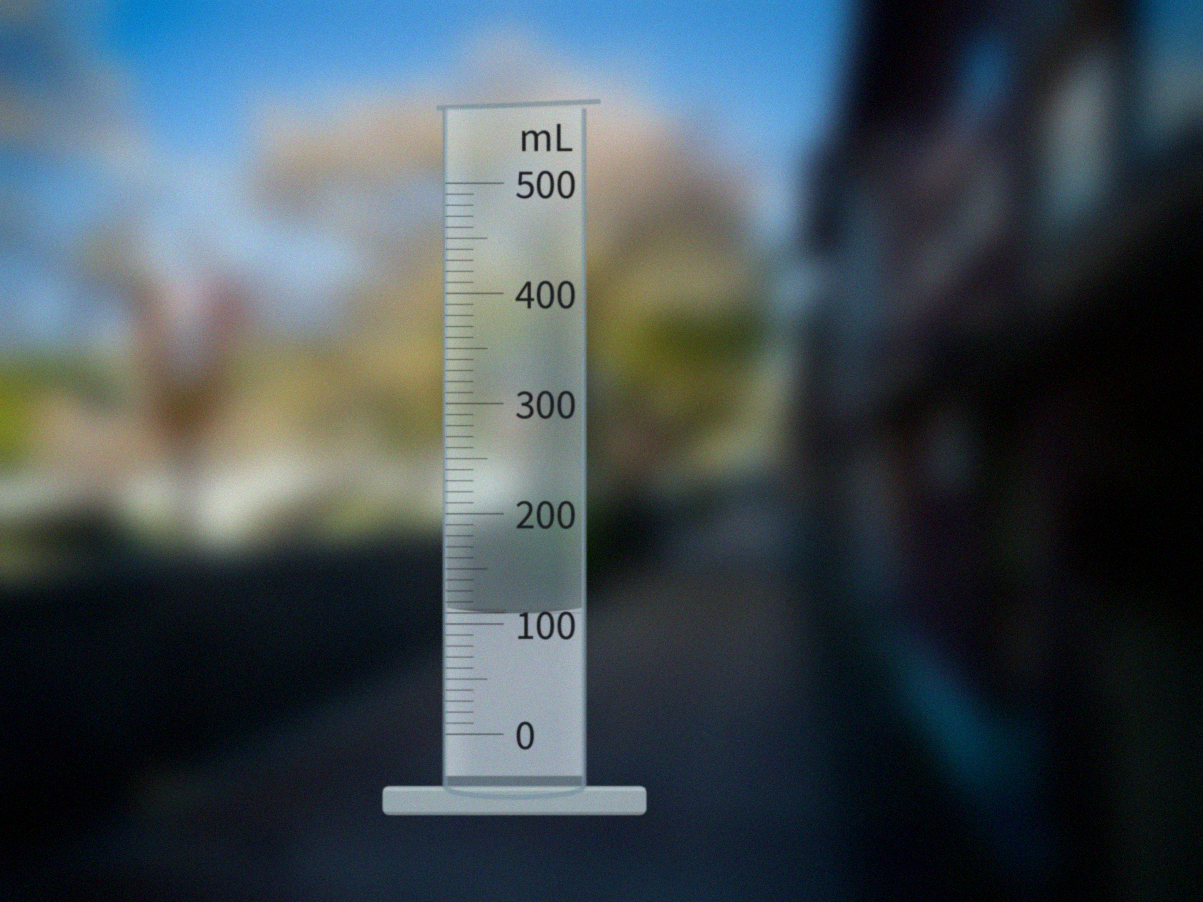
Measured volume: 110 (mL)
